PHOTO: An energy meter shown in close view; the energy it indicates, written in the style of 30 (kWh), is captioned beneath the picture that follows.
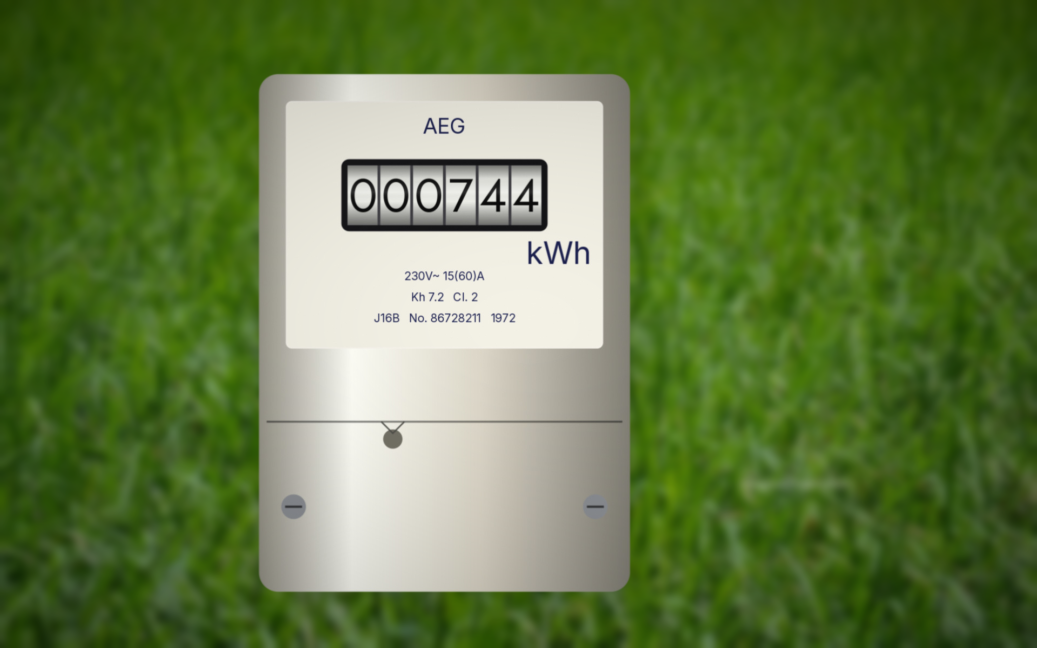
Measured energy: 744 (kWh)
